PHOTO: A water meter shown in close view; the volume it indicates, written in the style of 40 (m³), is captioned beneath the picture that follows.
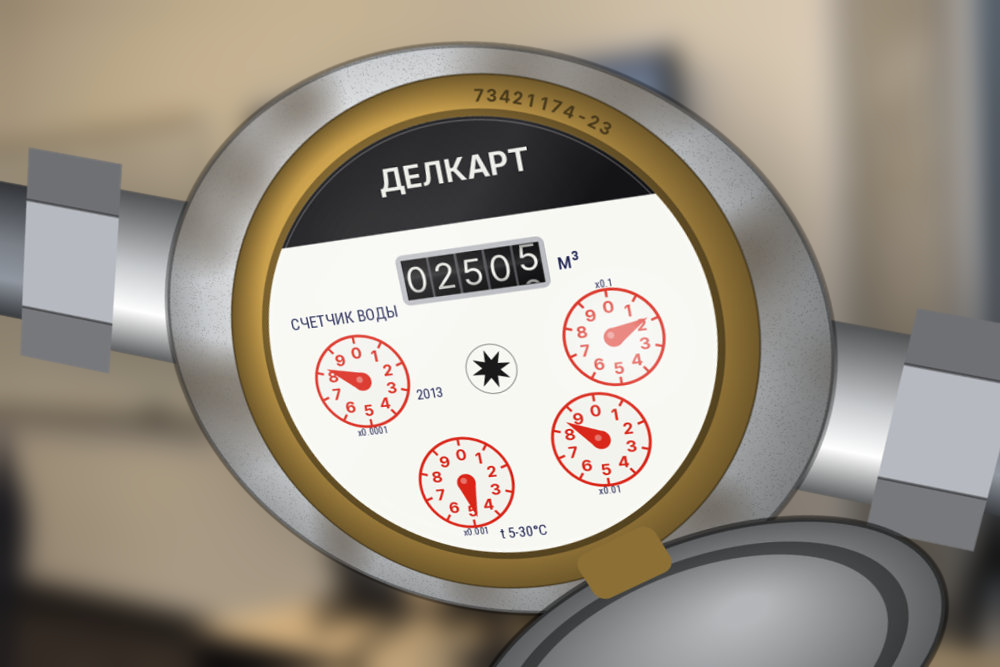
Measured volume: 2505.1848 (m³)
